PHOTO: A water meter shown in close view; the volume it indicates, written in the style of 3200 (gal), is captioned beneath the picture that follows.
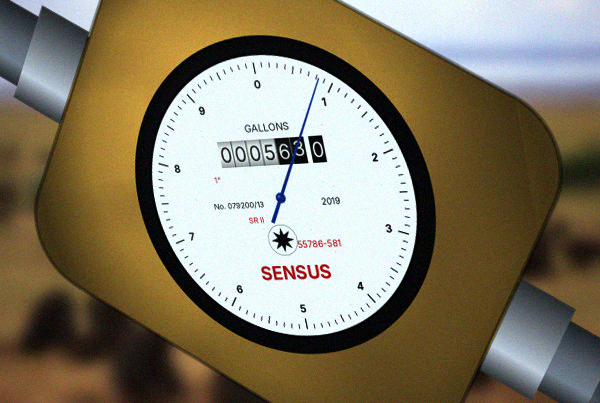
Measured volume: 5630.8 (gal)
